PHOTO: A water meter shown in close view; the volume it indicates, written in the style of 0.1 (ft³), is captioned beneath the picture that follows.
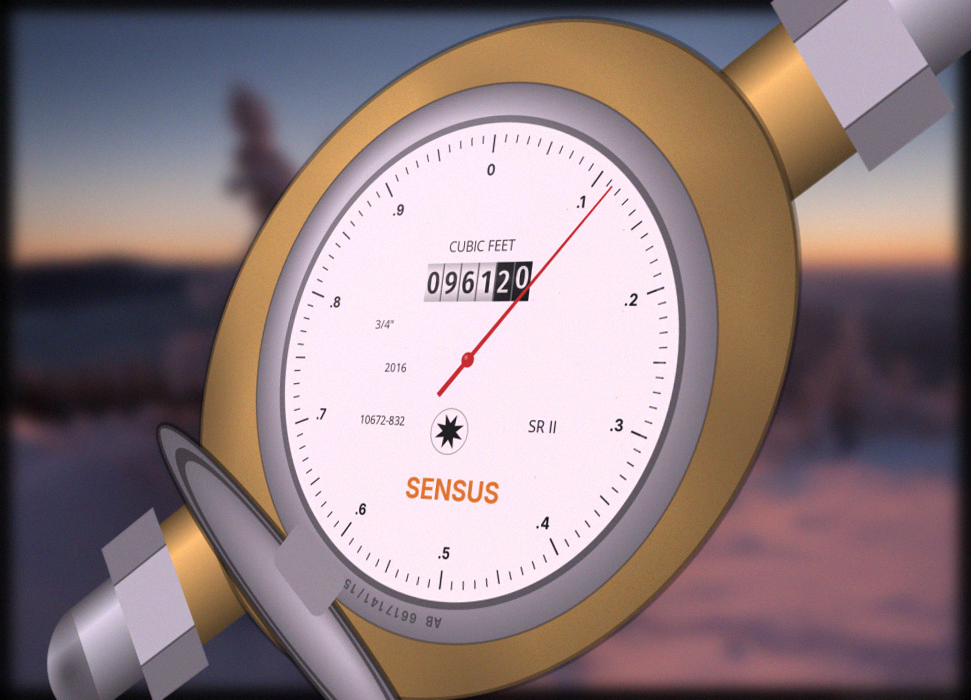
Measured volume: 96120.11 (ft³)
